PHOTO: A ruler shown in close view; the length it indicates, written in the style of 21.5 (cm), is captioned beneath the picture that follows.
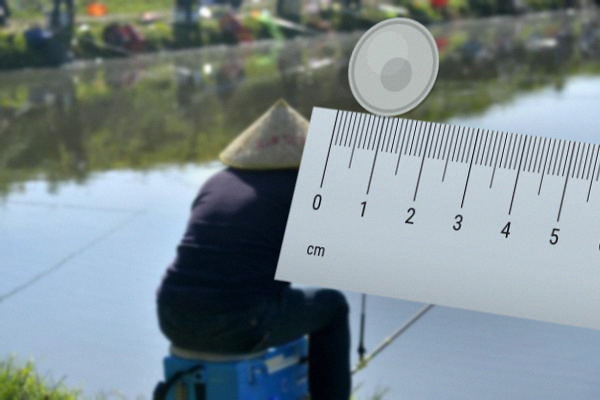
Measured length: 1.9 (cm)
